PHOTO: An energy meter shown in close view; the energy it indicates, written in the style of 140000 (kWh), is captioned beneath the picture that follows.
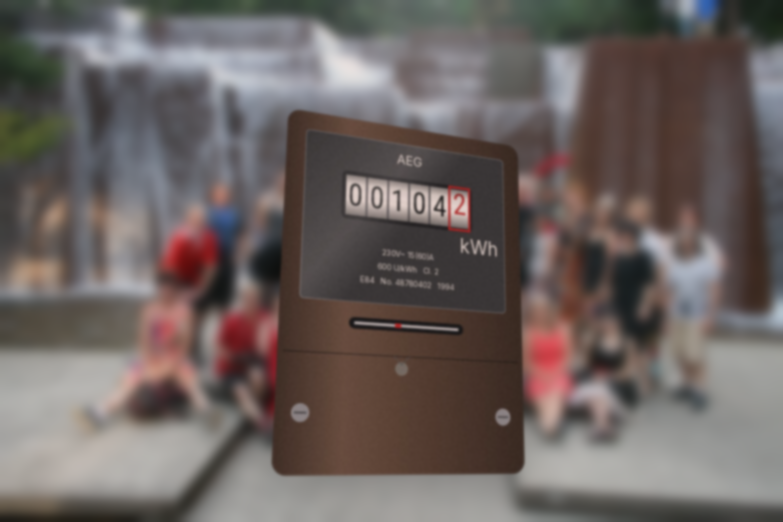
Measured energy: 104.2 (kWh)
